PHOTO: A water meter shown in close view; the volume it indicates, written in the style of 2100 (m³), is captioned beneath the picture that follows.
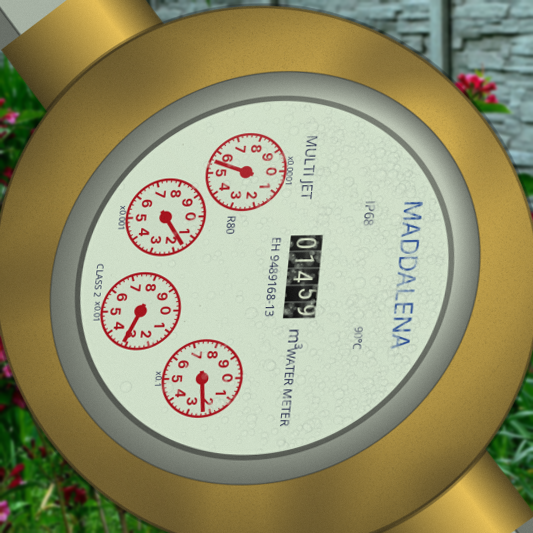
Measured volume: 1459.2315 (m³)
